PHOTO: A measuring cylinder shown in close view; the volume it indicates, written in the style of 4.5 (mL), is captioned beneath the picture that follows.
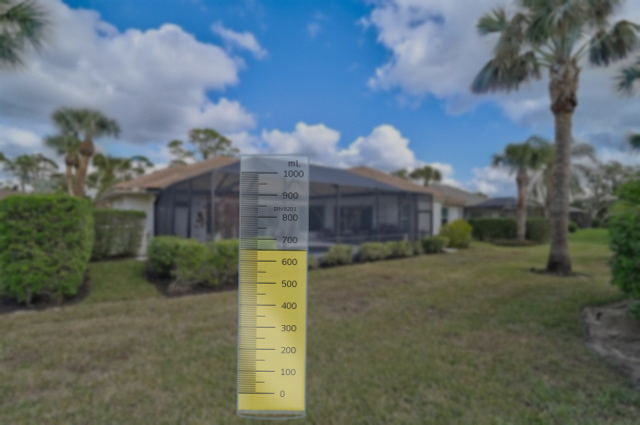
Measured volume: 650 (mL)
